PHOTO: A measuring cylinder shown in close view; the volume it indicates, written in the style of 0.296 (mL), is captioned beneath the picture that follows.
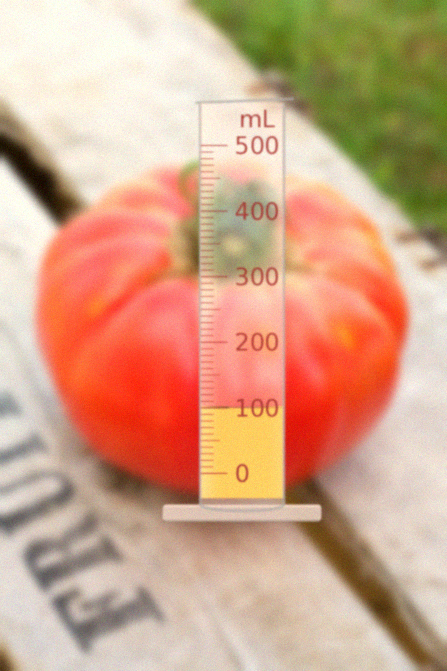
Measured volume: 100 (mL)
